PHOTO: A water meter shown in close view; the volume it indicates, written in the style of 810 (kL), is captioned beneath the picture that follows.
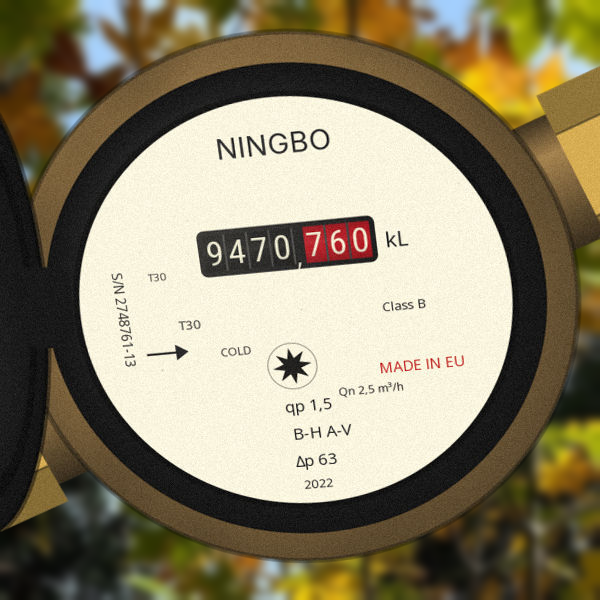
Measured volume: 9470.760 (kL)
